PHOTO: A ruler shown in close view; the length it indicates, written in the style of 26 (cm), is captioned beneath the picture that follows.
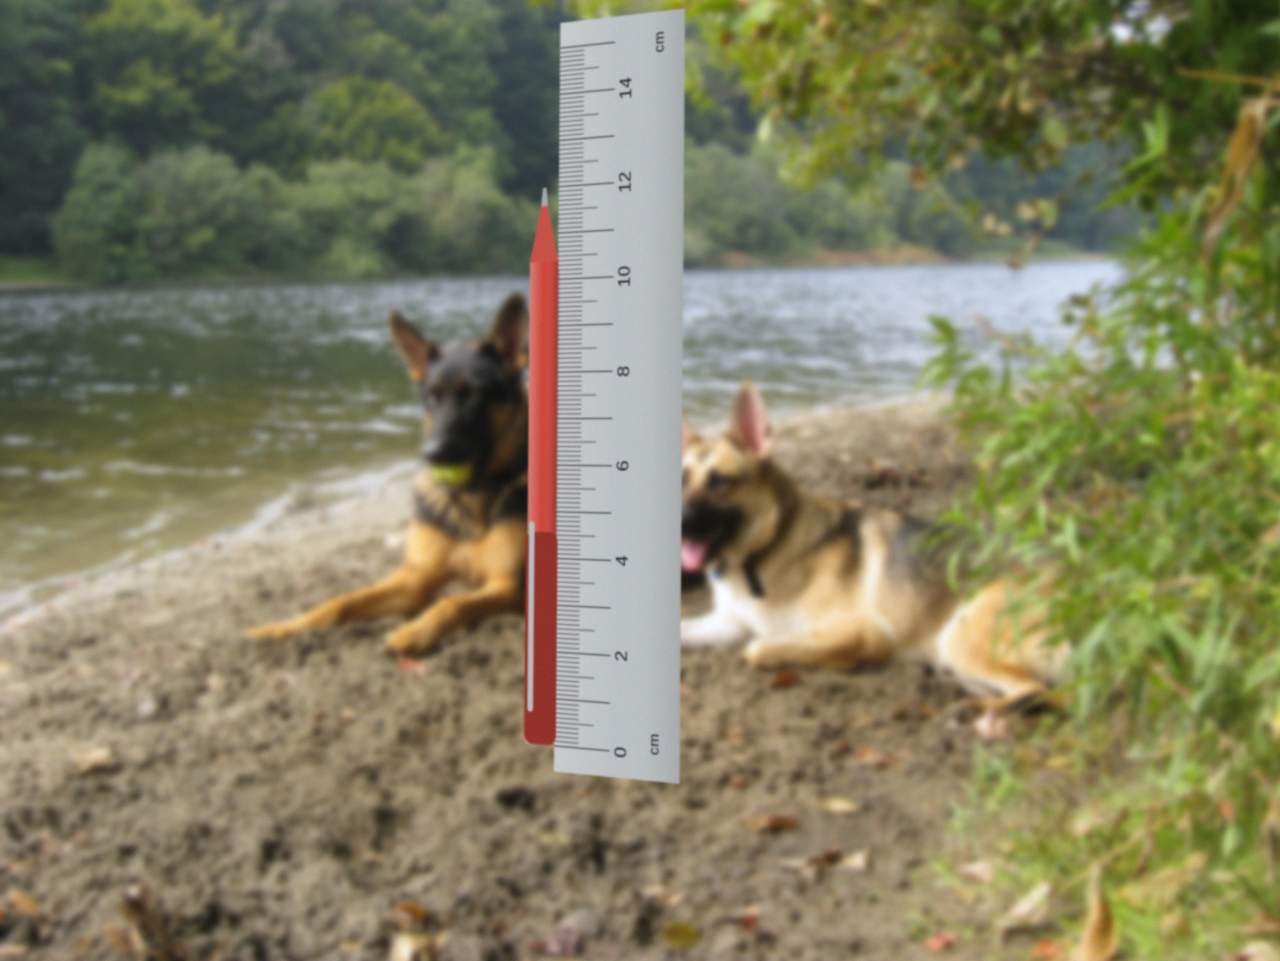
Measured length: 12 (cm)
